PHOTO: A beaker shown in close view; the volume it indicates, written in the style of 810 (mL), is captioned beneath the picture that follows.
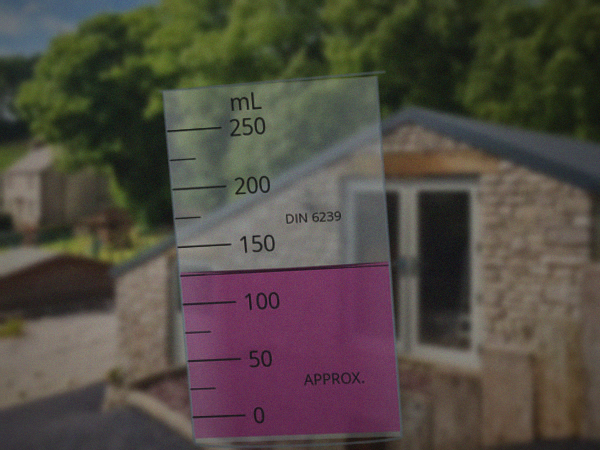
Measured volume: 125 (mL)
